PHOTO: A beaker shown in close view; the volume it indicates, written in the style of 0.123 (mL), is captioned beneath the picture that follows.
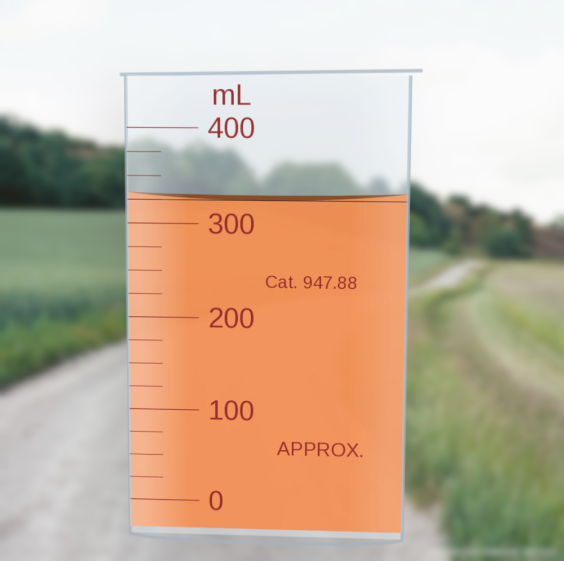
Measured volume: 325 (mL)
